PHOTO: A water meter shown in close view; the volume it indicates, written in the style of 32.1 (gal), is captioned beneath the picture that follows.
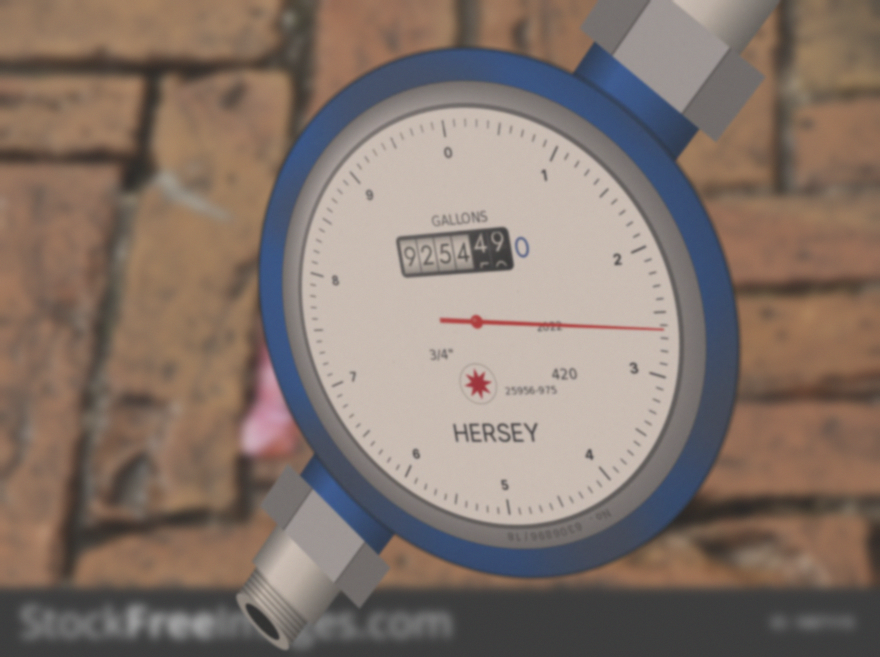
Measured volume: 9254492.6 (gal)
